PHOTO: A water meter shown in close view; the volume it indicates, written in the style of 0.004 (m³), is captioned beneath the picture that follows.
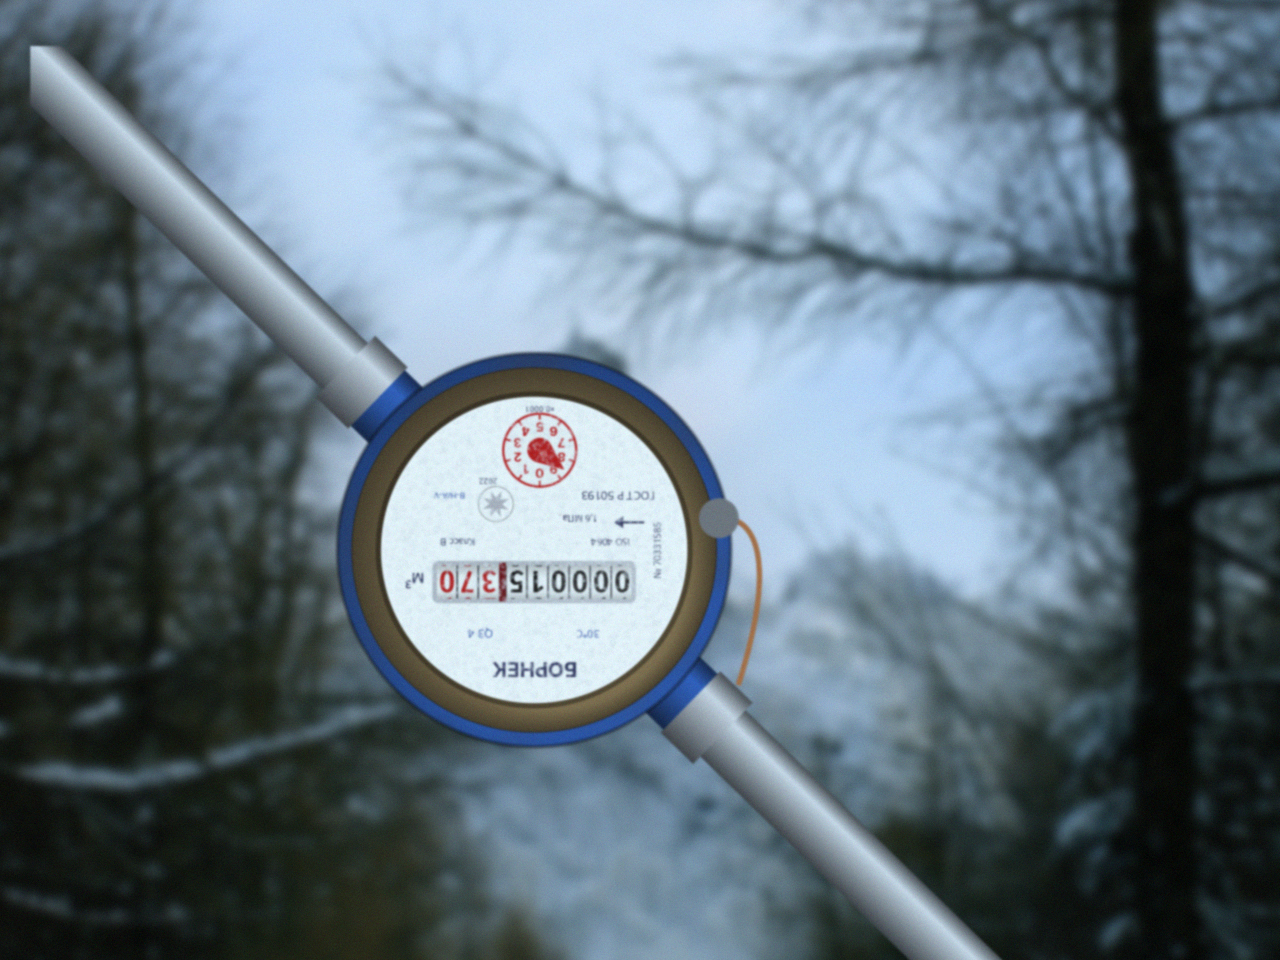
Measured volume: 15.3708 (m³)
